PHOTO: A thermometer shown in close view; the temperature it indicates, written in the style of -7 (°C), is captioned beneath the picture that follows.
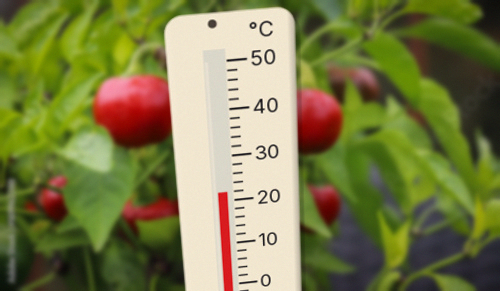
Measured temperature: 22 (°C)
